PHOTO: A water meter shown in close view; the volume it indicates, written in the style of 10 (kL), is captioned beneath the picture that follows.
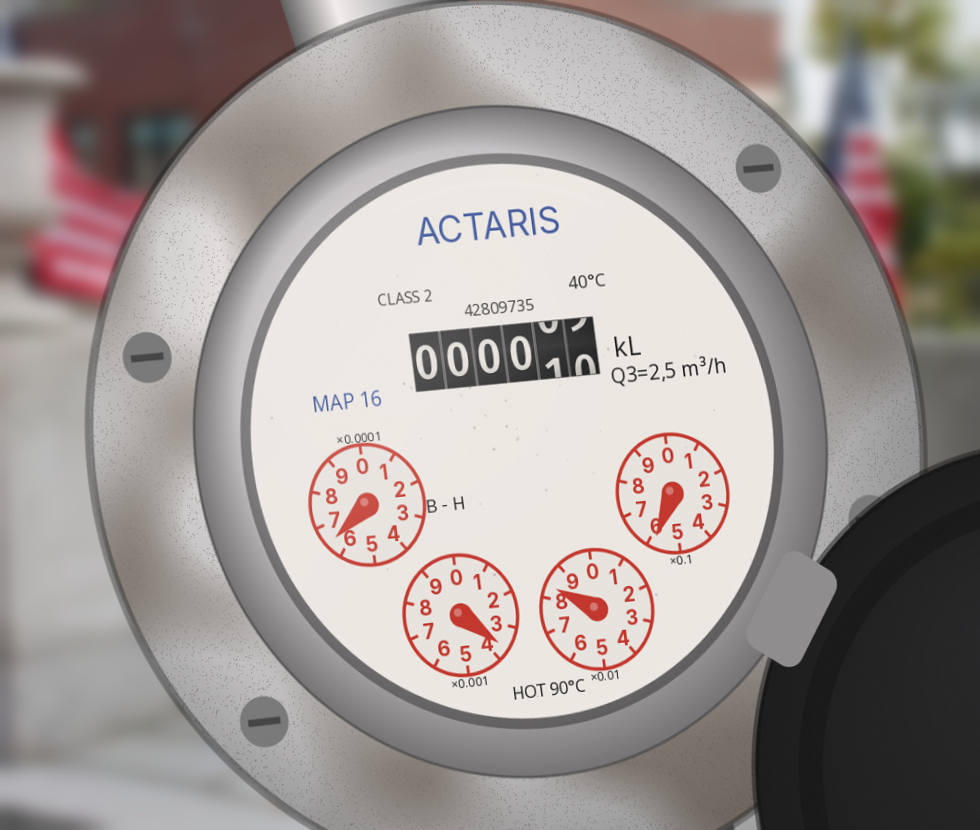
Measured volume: 9.5836 (kL)
